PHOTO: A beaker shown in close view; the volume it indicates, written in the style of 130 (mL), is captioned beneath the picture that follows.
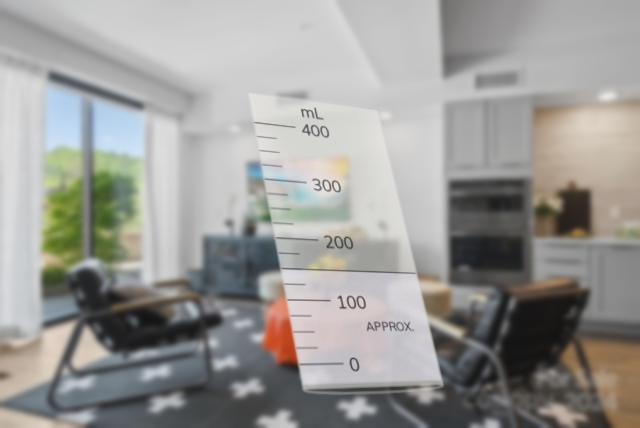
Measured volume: 150 (mL)
